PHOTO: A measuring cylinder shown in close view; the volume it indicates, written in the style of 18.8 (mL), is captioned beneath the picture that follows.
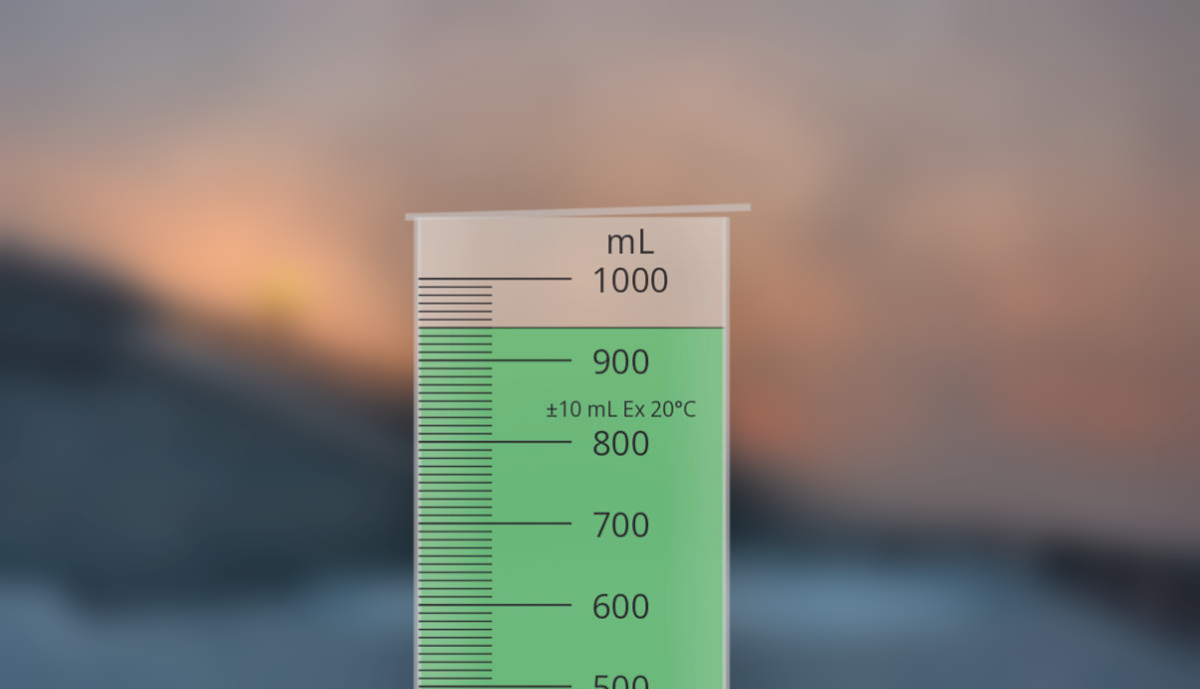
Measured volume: 940 (mL)
